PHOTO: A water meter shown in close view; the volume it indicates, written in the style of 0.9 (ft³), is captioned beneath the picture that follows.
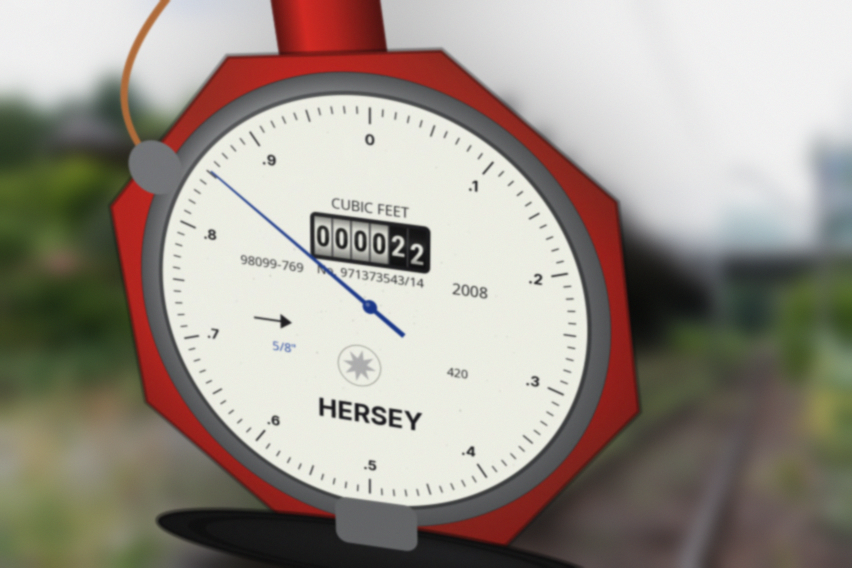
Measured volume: 21.85 (ft³)
